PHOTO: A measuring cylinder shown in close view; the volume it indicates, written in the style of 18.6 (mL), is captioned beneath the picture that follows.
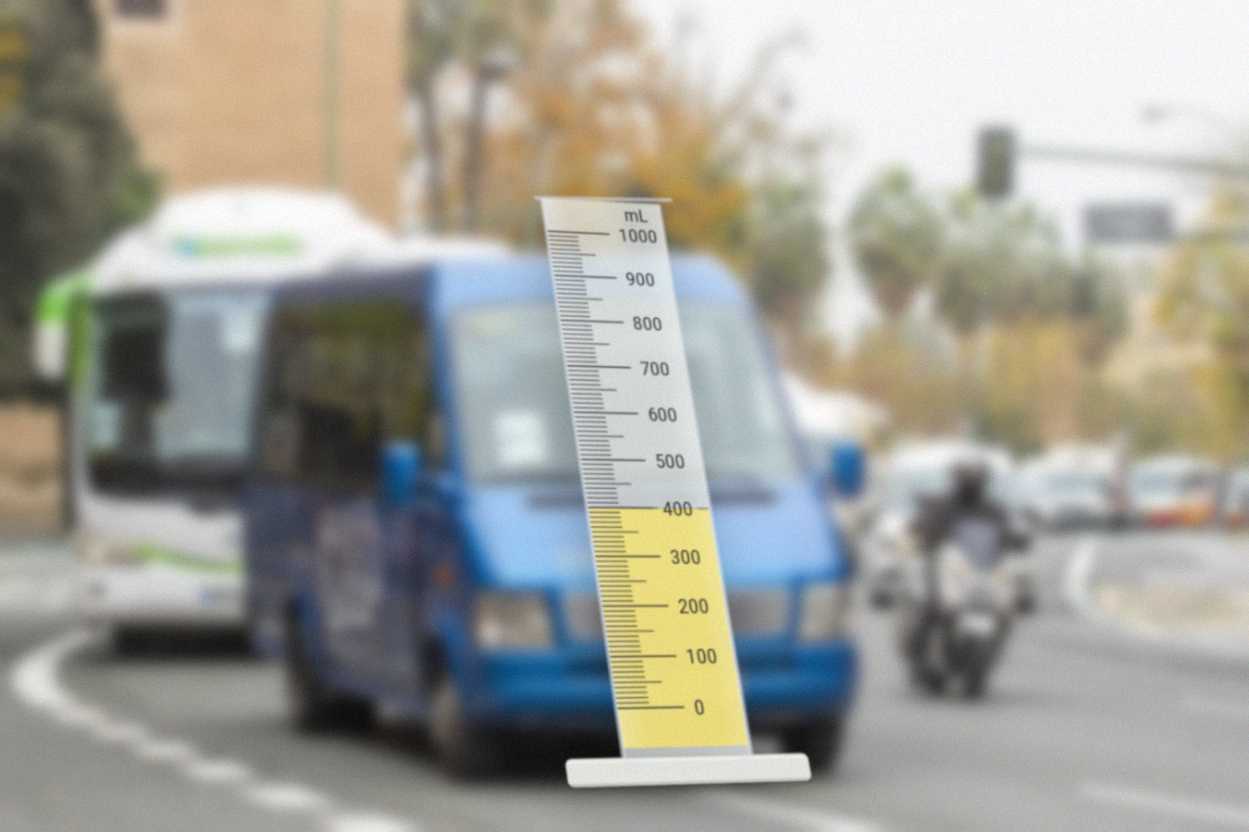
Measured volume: 400 (mL)
